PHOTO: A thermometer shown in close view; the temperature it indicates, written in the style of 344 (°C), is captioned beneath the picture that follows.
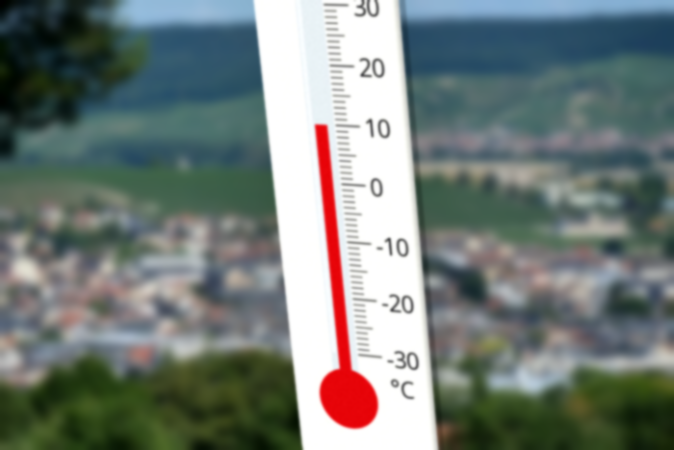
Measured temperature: 10 (°C)
